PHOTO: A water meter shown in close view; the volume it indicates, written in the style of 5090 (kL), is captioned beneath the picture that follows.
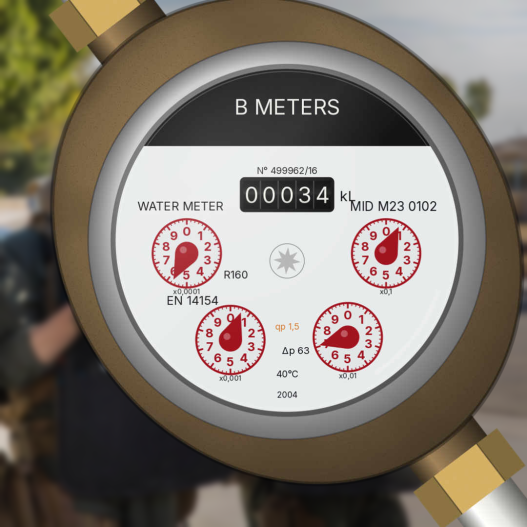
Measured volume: 34.0705 (kL)
